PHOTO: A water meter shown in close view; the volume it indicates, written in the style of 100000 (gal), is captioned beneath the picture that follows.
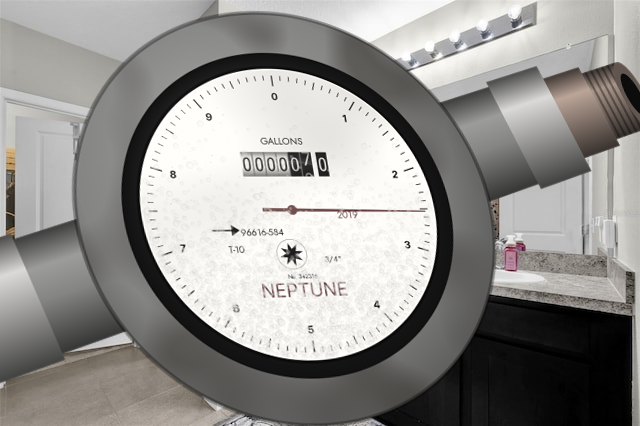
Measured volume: 72.5 (gal)
